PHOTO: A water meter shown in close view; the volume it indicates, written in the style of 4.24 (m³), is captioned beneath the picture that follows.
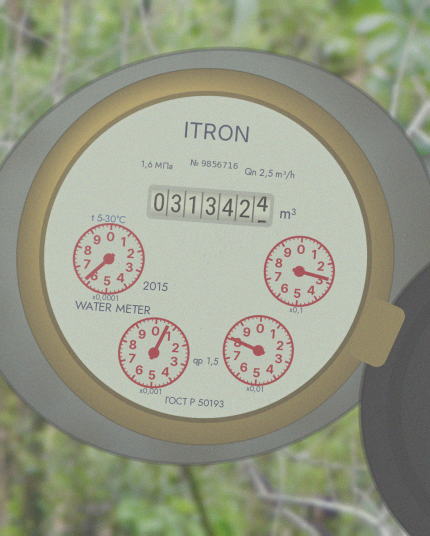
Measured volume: 313424.2806 (m³)
